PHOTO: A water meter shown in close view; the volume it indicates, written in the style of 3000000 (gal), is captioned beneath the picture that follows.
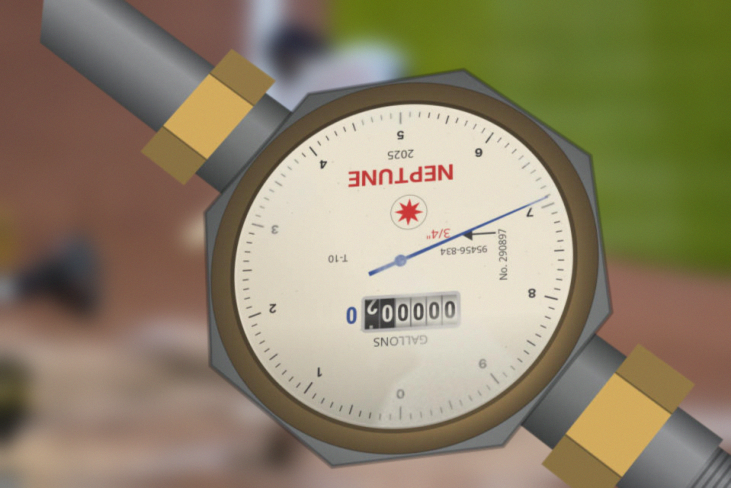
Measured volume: 16.9 (gal)
